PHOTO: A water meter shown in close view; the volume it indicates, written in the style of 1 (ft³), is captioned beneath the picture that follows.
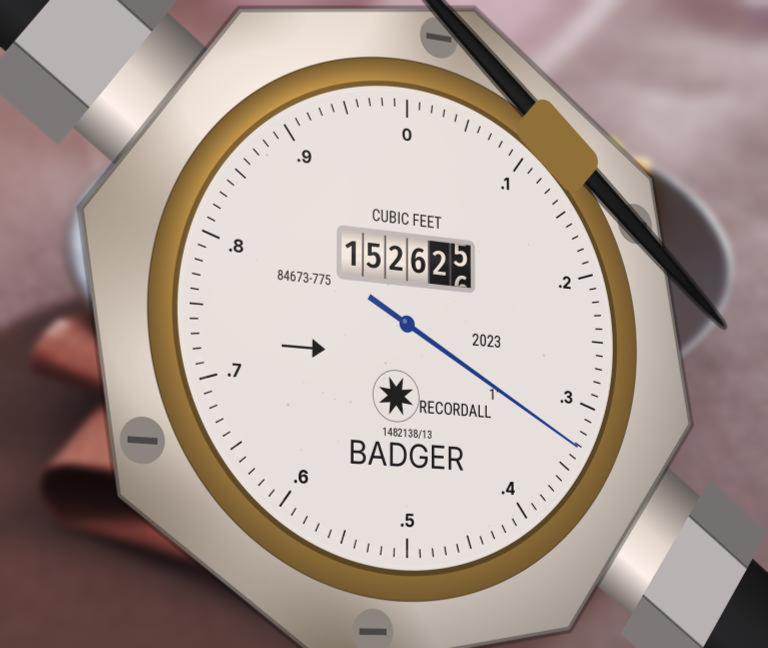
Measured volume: 152625.33 (ft³)
